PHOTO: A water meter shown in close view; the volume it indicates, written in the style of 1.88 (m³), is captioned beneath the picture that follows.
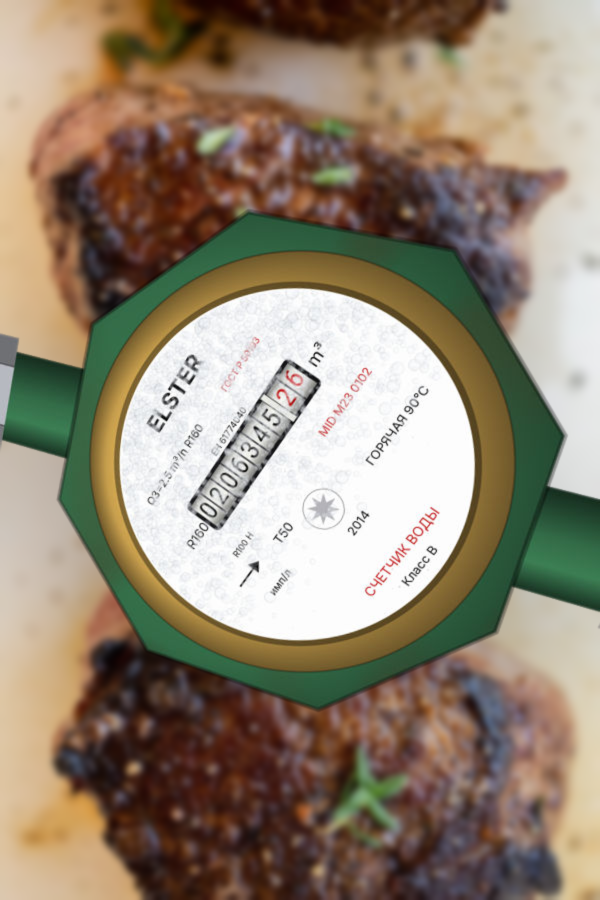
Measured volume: 206345.26 (m³)
